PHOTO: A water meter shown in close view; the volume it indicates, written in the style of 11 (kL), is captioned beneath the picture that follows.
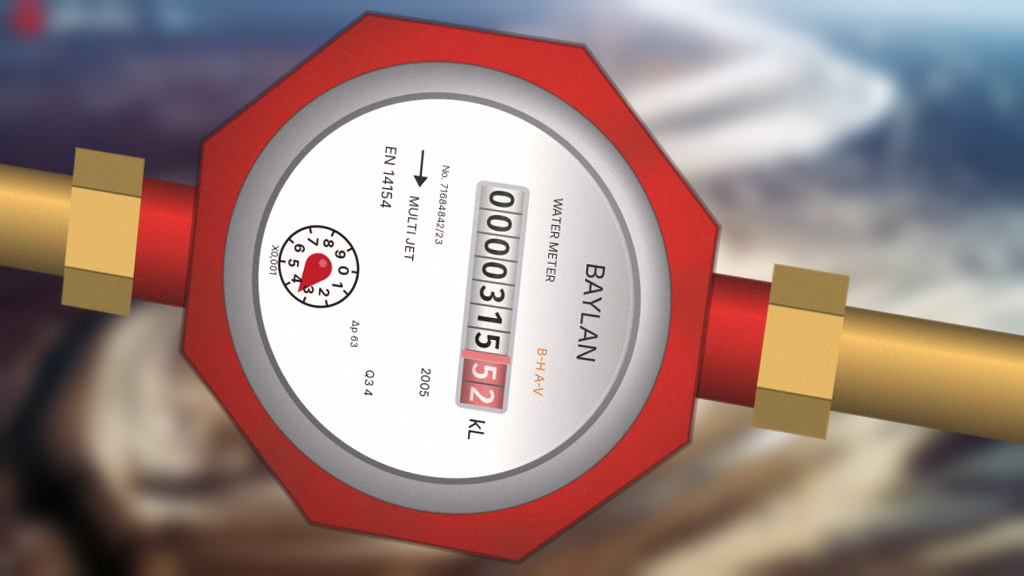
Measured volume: 315.523 (kL)
